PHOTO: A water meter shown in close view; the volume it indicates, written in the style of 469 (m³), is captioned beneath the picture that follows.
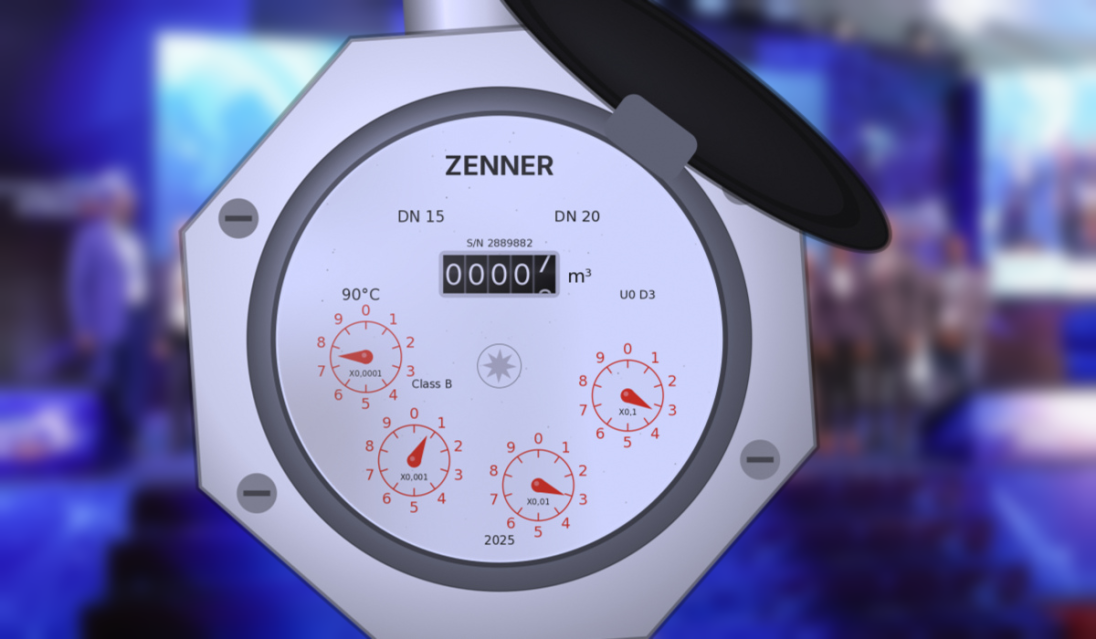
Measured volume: 7.3307 (m³)
